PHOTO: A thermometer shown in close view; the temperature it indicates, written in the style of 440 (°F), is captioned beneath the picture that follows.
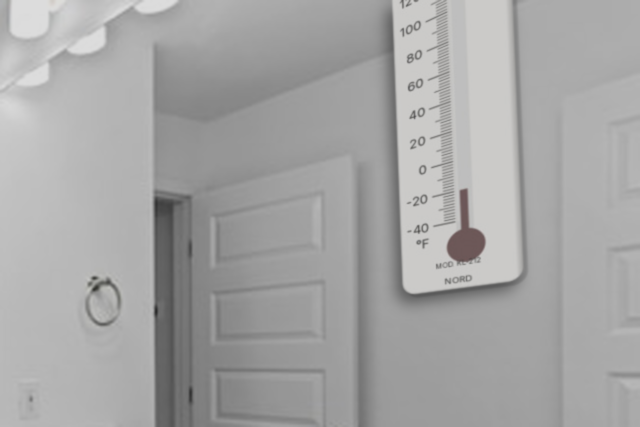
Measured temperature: -20 (°F)
